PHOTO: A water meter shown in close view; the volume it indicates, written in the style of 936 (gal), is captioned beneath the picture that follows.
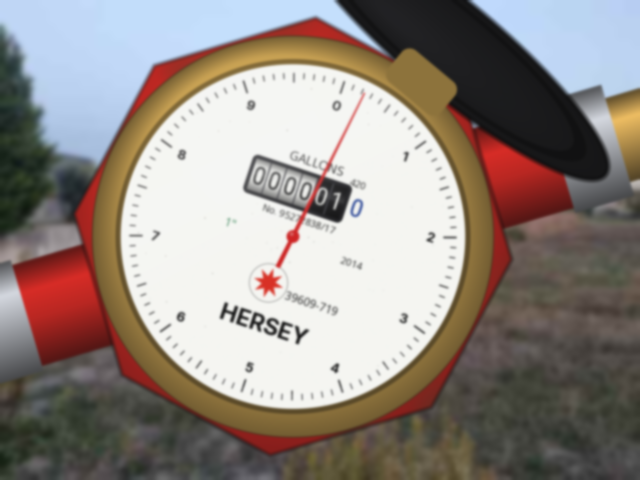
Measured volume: 10.2 (gal)
